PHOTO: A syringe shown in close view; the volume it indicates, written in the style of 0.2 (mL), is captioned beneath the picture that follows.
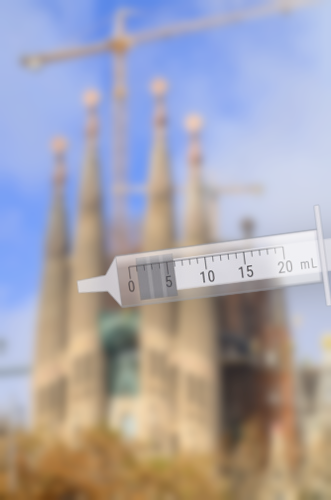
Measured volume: 1 (mL)
